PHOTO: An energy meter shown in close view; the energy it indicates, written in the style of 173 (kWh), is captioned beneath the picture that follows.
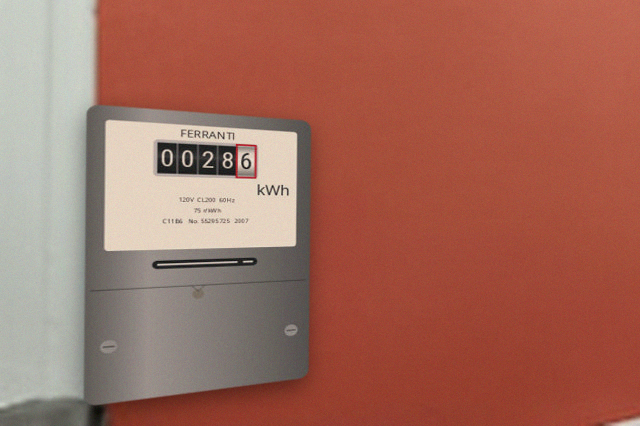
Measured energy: 28.6 (kWh)
